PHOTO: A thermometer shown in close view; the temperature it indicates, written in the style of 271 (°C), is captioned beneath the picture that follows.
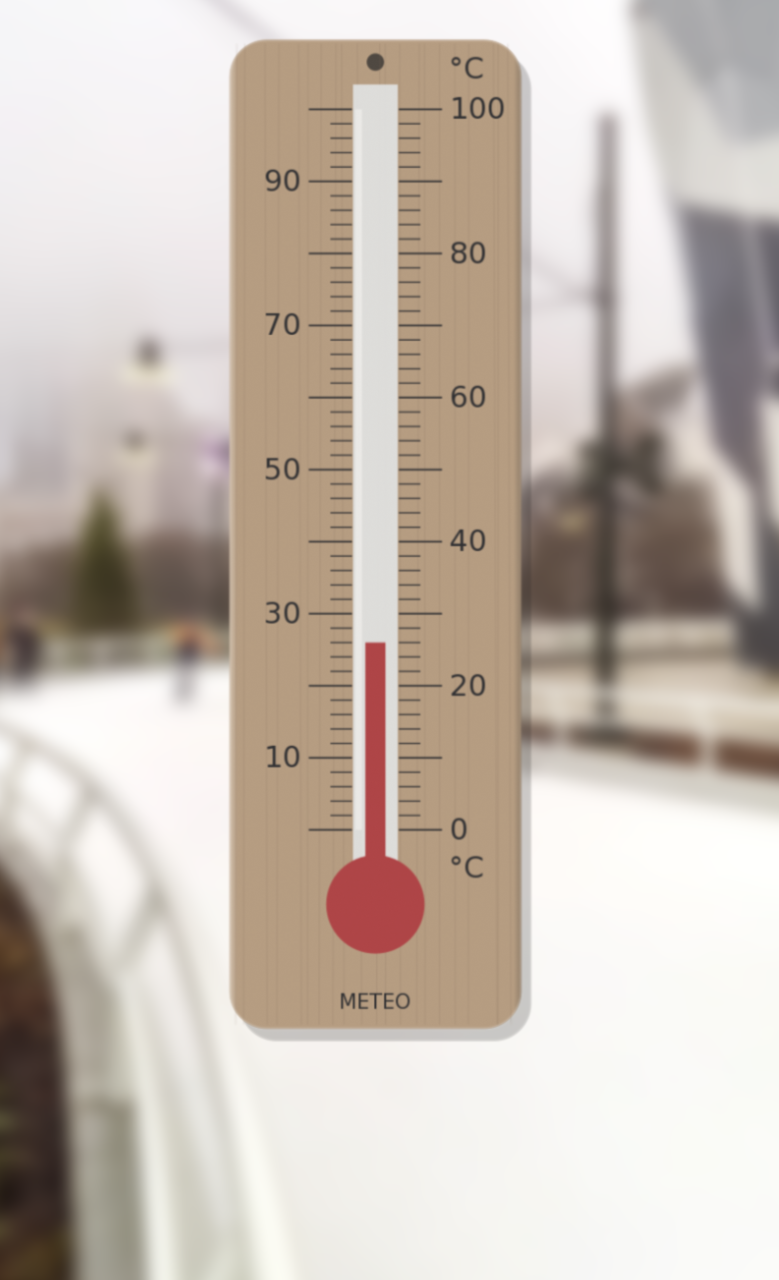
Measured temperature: 26 (°C)
